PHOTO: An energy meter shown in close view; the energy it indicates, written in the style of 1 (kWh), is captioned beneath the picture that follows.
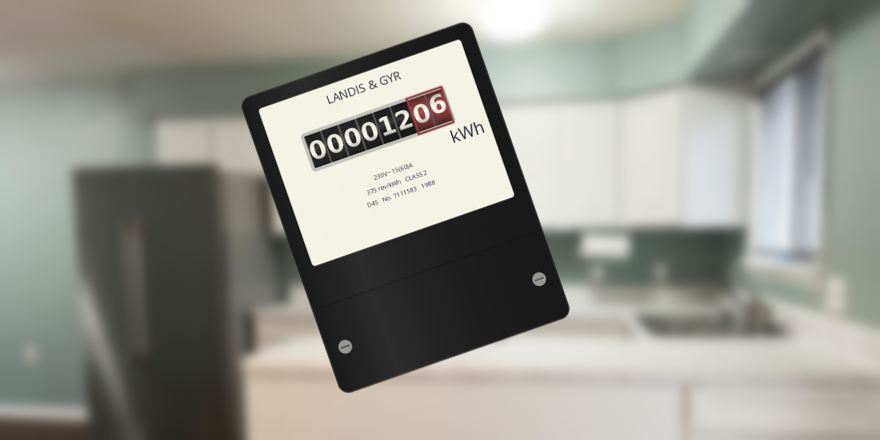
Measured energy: 12.06 (kWh)
